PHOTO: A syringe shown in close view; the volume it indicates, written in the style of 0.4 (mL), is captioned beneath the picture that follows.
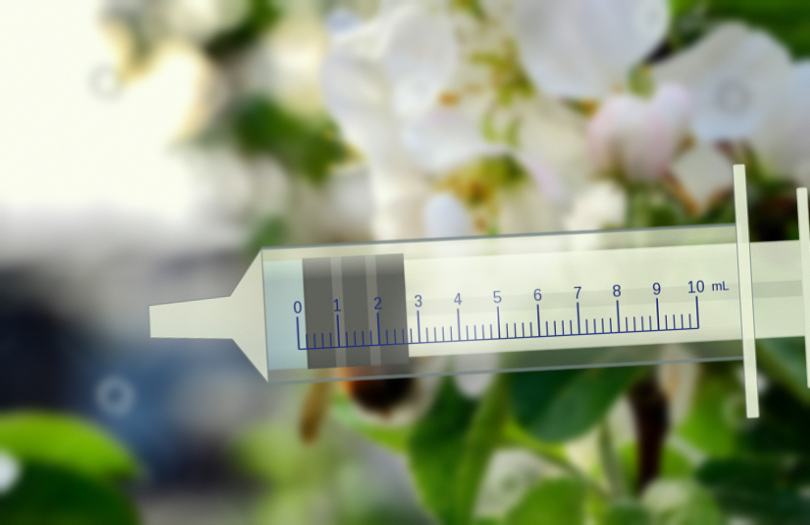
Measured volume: 0.2 (mL)
